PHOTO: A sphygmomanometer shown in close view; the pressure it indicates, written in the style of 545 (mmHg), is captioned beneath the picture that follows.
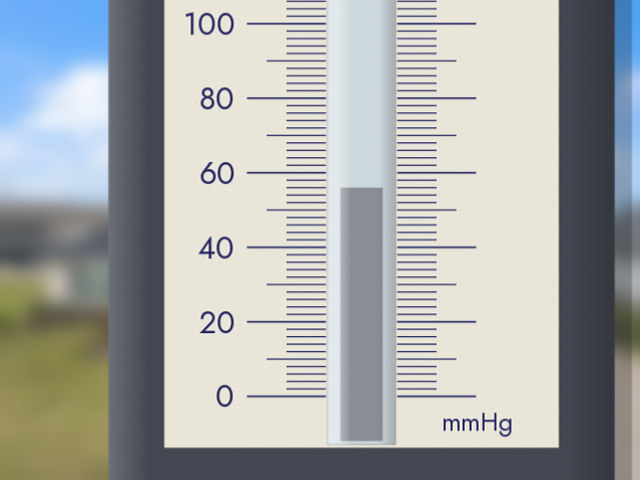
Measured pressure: 56 (mmHg)
